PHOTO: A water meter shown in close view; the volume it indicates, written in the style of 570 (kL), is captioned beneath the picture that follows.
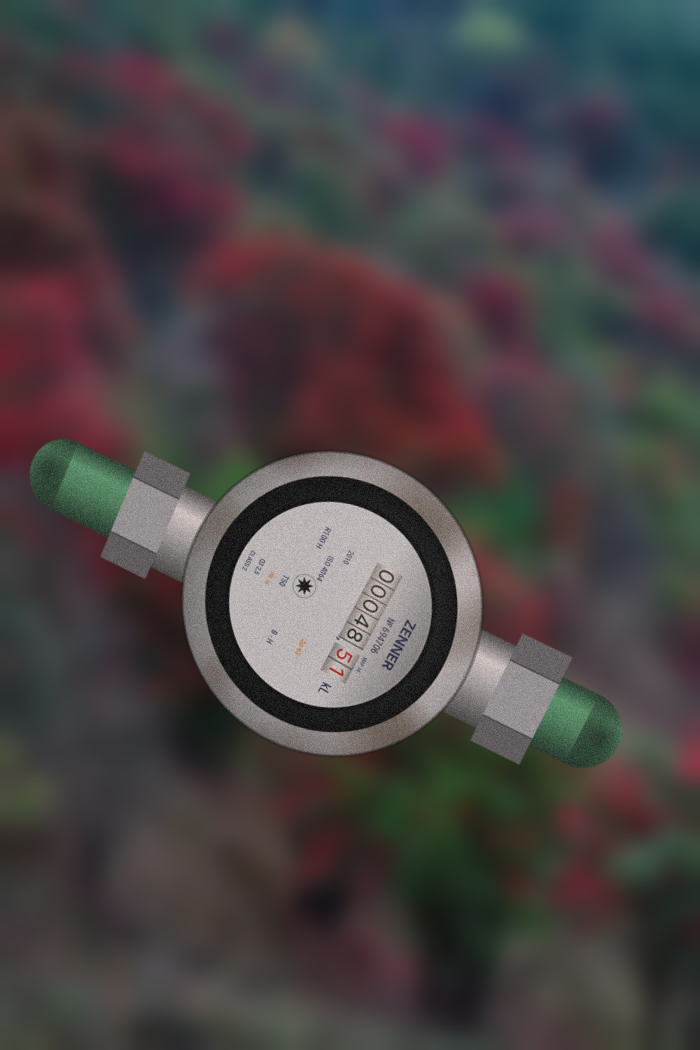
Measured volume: 48.51 (kL)
